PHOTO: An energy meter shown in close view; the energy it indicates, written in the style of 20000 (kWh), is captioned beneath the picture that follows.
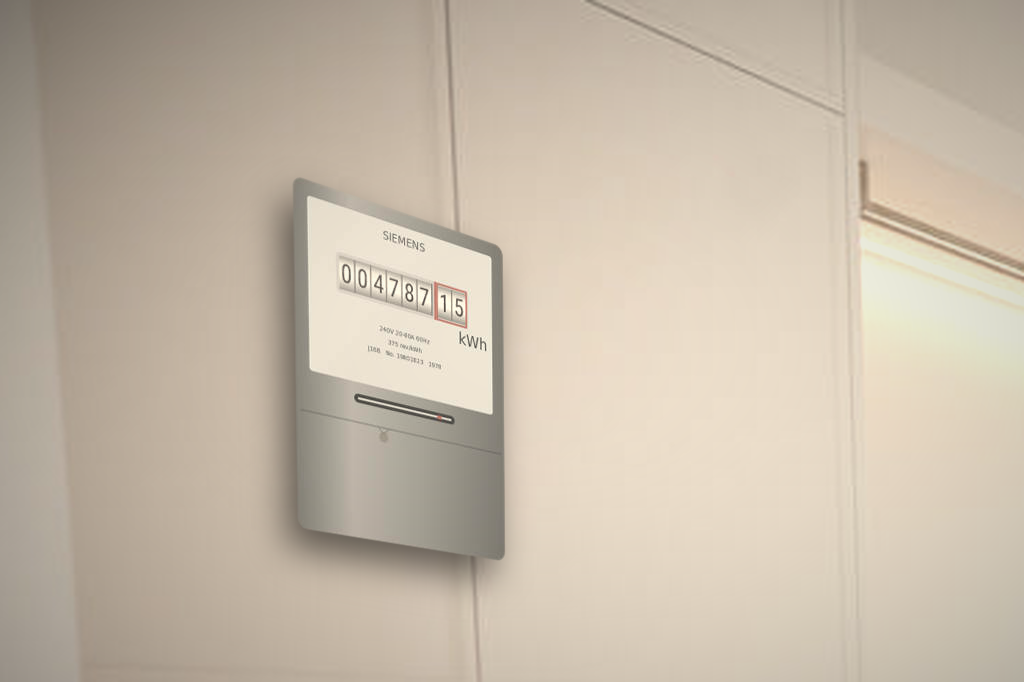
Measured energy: 4787.15 (kWh)
